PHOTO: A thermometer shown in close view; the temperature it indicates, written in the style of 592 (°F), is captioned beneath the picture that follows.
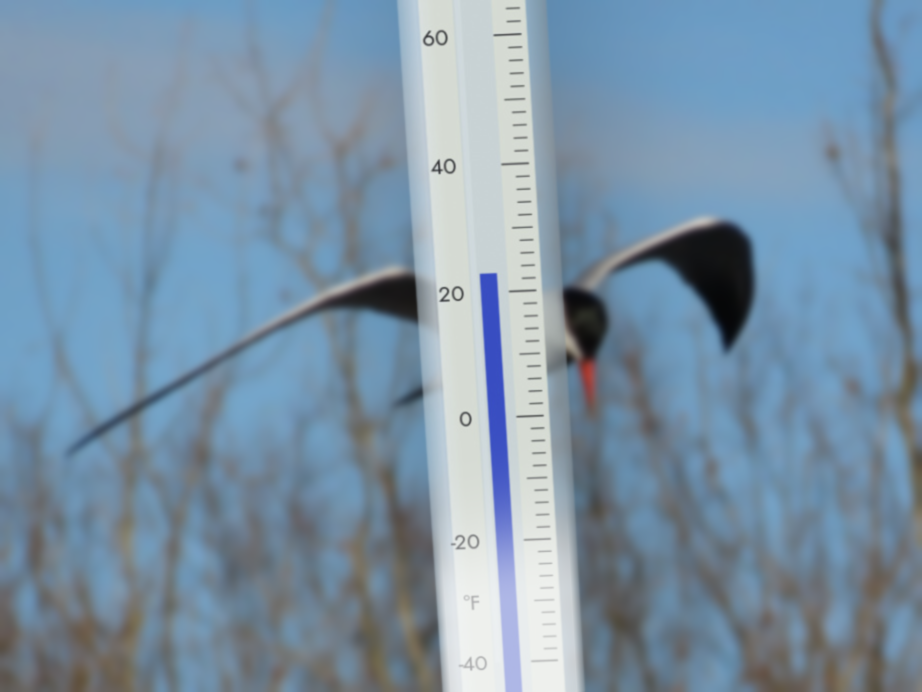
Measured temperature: 23 (°F)
